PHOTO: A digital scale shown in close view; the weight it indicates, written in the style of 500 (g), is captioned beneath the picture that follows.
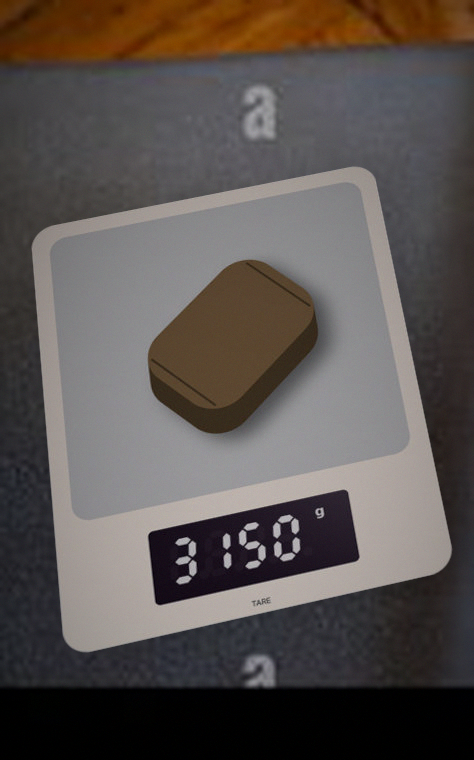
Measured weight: 3150 (g)
